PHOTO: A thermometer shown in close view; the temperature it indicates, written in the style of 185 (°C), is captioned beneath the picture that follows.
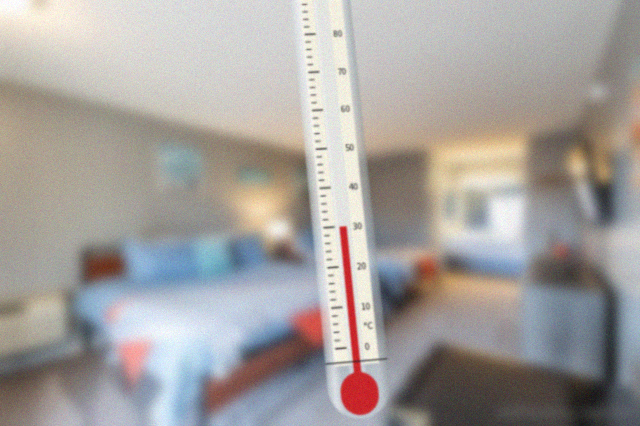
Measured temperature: 30 (°C)
